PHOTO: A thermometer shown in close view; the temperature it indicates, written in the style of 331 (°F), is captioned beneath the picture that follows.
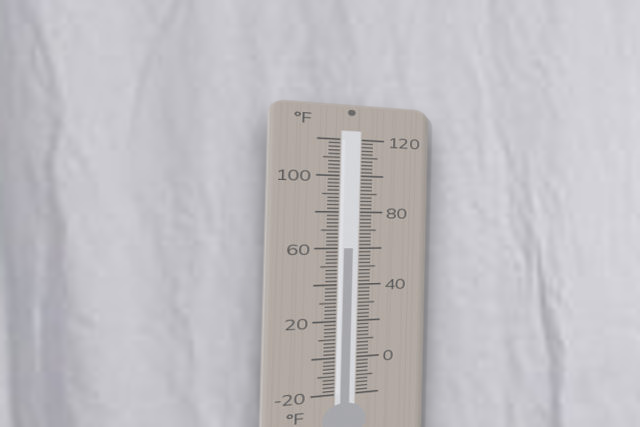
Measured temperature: 60 (°F)
